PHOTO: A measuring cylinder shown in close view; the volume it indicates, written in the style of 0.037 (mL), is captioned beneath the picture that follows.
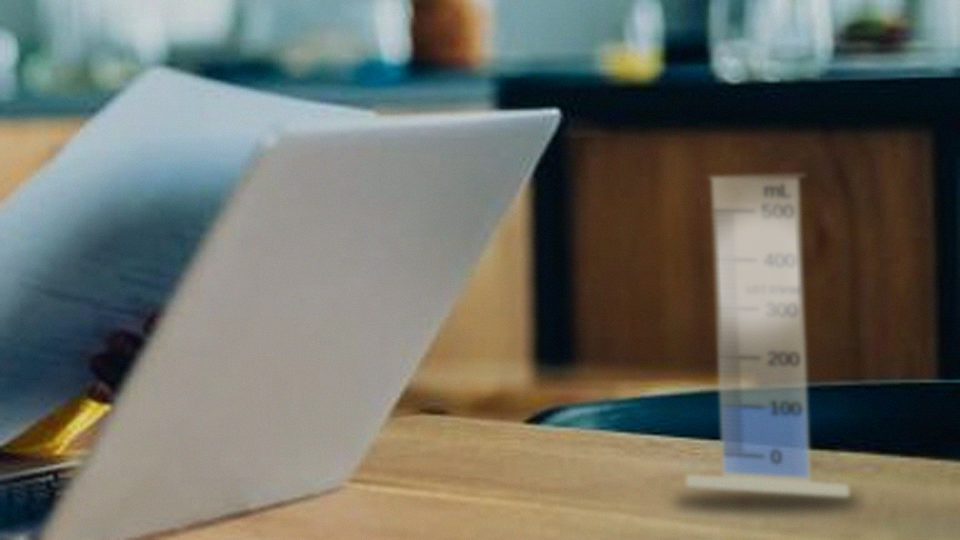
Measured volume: 100 (mL)
